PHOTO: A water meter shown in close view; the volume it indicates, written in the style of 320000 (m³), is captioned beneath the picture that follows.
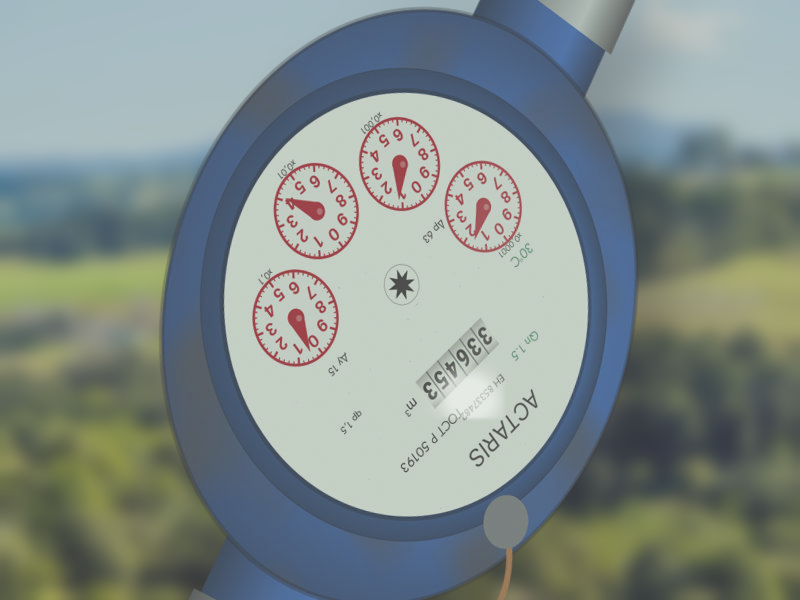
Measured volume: 336453.0411 (m³)
